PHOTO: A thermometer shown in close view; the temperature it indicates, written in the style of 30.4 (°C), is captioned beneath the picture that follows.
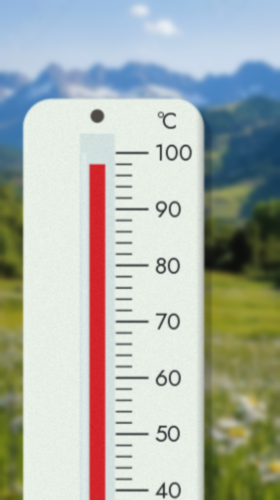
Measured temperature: 98 (°C)
